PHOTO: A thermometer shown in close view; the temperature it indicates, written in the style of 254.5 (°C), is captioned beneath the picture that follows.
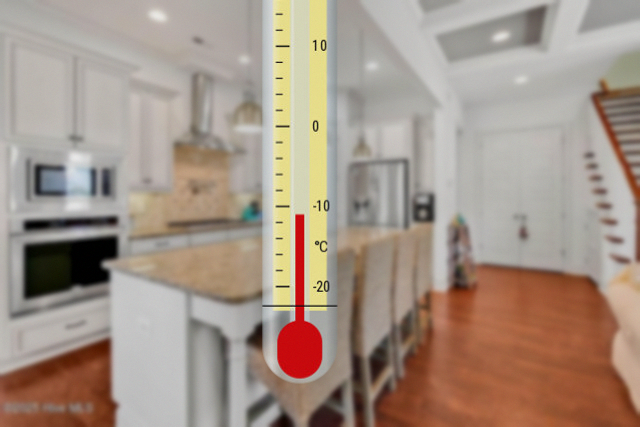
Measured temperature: -11 (°C)
